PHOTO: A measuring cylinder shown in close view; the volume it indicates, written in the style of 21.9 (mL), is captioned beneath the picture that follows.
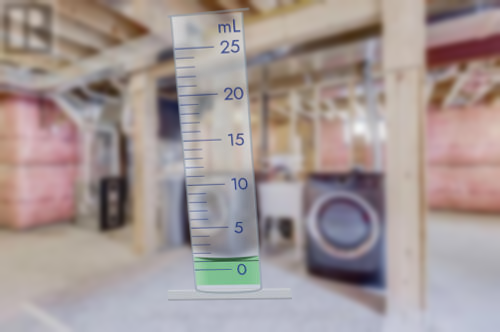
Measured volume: 1 (mL)
